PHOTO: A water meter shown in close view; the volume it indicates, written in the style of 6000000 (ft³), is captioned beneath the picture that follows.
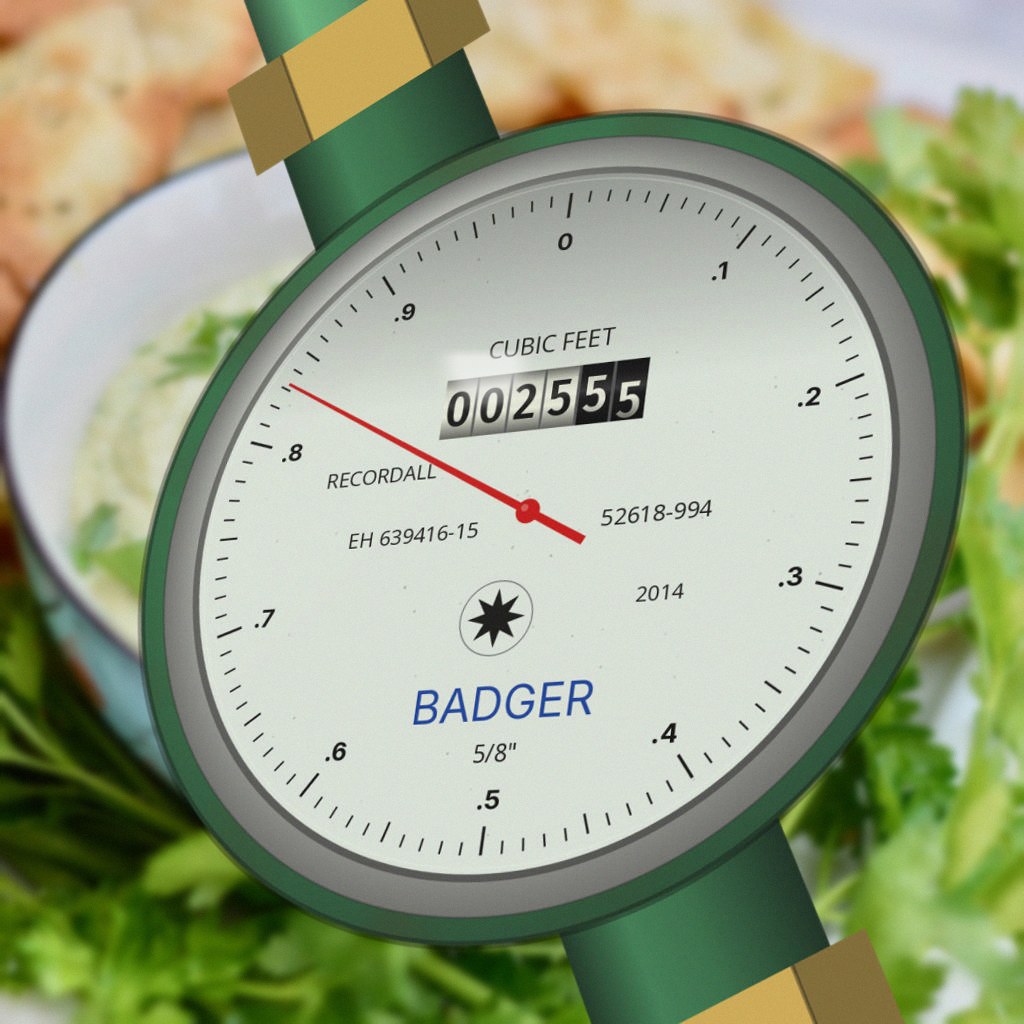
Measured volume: 2554.83 (ft³)
